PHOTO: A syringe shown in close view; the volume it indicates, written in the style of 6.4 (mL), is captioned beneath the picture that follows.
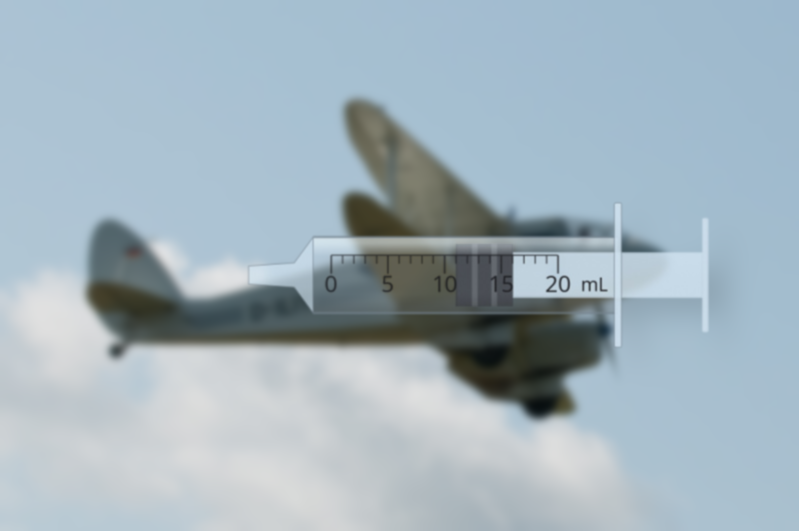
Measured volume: 11 (mL)
